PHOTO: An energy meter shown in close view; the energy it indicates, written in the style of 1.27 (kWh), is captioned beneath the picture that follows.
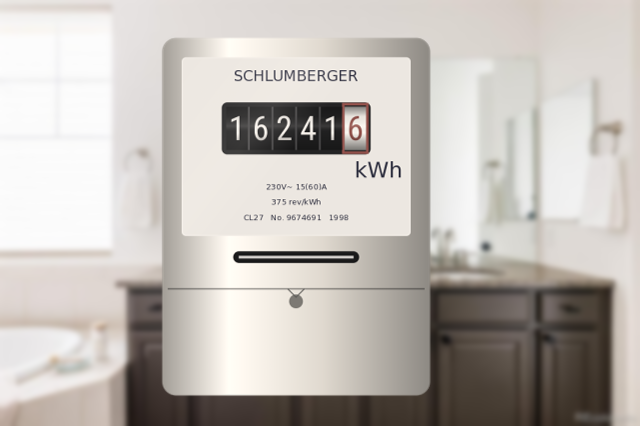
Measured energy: 16241.6 (kWh)
